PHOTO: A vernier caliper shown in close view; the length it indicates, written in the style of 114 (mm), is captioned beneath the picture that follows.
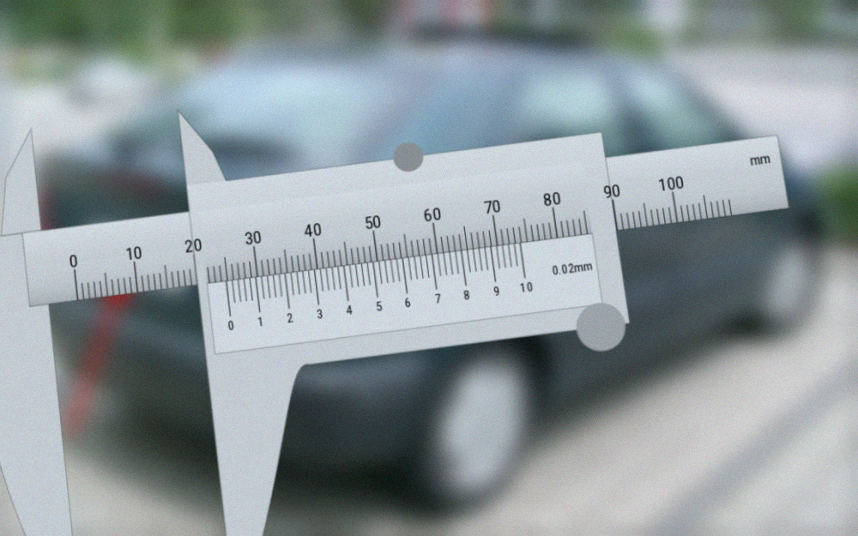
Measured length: 24.8 (mm)
